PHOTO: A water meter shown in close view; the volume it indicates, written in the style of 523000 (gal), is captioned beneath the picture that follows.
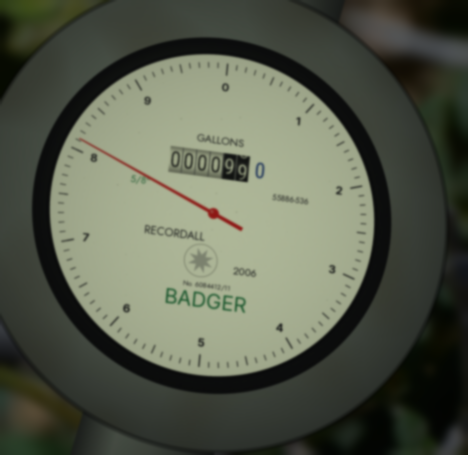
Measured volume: 988.1 (gal)
